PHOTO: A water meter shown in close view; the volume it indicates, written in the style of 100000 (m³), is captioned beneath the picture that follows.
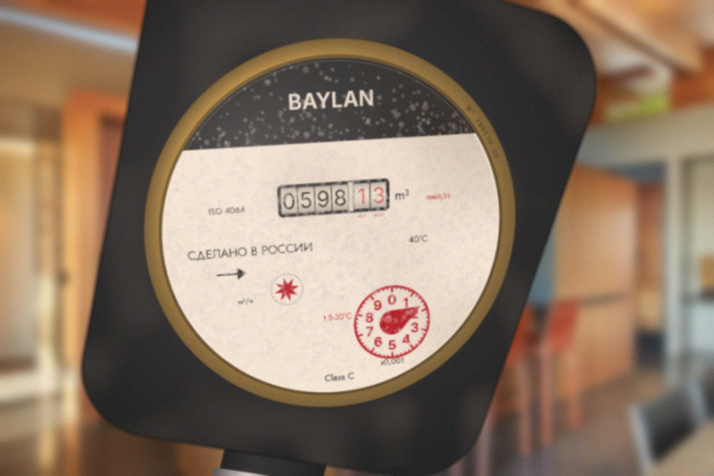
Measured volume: 598.131 (m³)
